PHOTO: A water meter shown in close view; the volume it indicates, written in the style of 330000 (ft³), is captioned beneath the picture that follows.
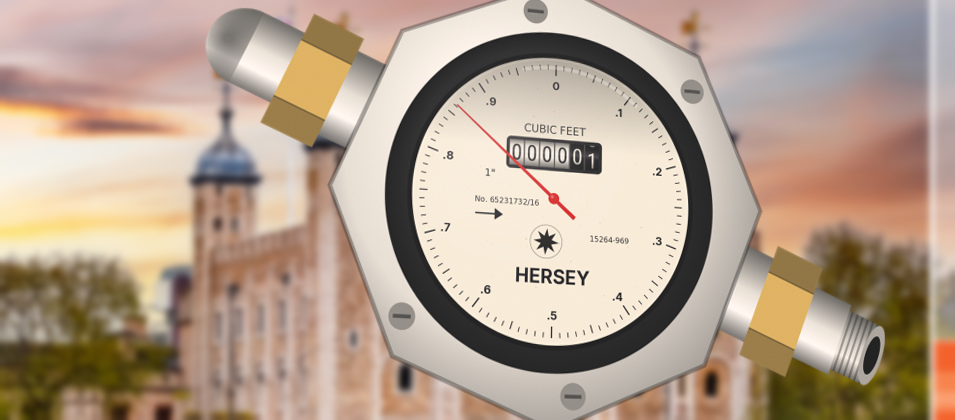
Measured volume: 0.86 (ft³)
